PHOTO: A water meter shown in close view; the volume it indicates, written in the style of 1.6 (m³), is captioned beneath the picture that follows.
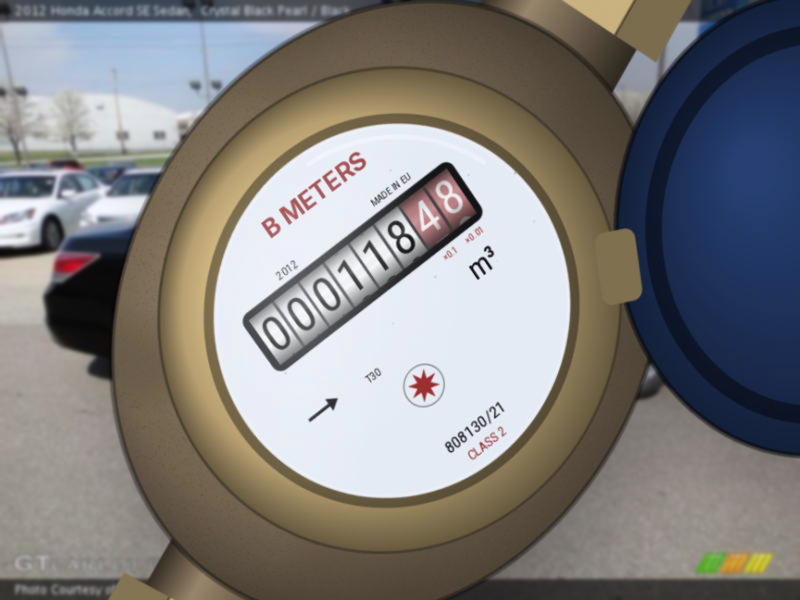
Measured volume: 118.48 (m³)
